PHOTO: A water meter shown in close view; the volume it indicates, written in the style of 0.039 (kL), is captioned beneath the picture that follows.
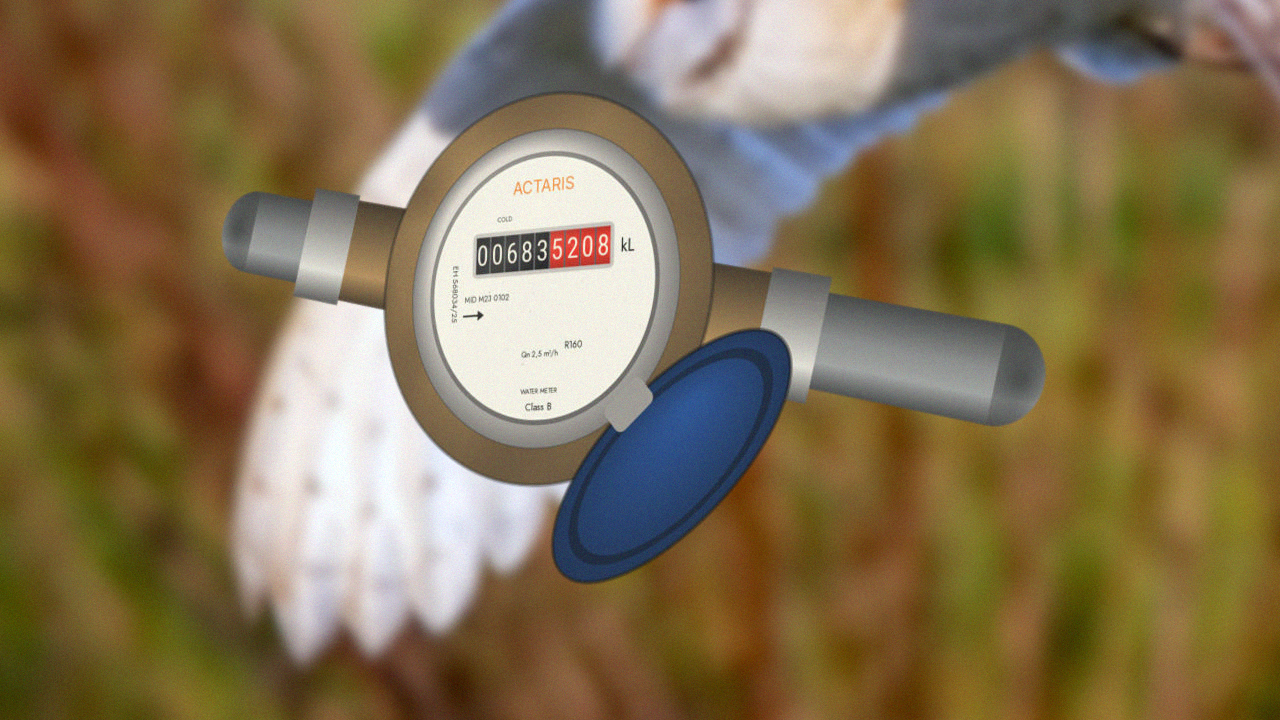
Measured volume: 683.5208 (kL)
